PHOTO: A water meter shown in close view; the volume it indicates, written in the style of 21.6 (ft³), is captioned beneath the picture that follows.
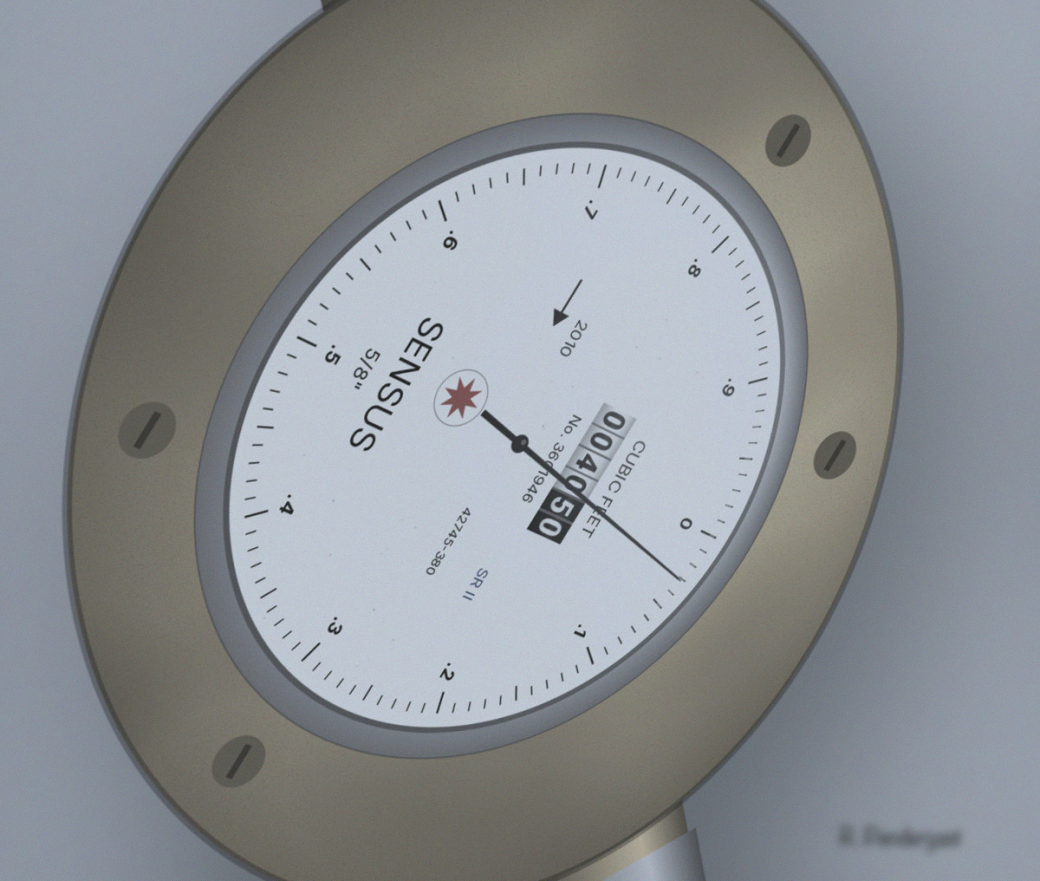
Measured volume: 4050.03 (ft³)
